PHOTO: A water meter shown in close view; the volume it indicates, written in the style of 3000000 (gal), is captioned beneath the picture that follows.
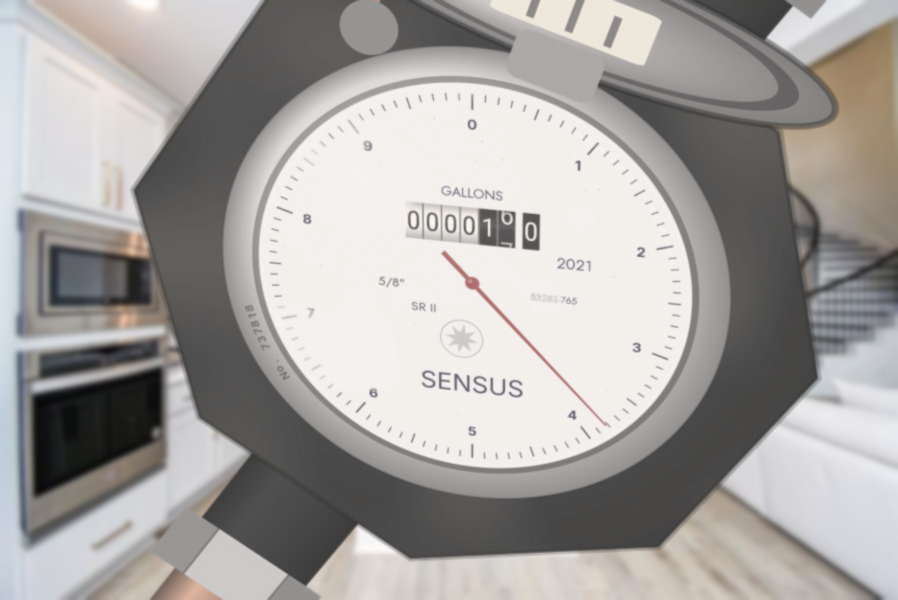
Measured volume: 163.8 (gal)
